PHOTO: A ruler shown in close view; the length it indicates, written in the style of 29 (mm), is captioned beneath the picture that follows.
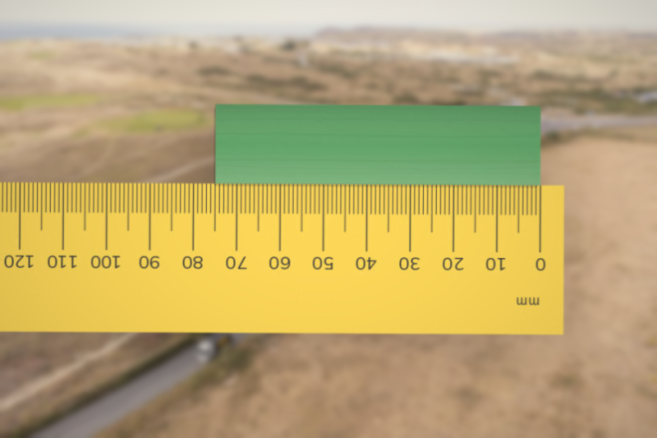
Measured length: 75 (mm)
